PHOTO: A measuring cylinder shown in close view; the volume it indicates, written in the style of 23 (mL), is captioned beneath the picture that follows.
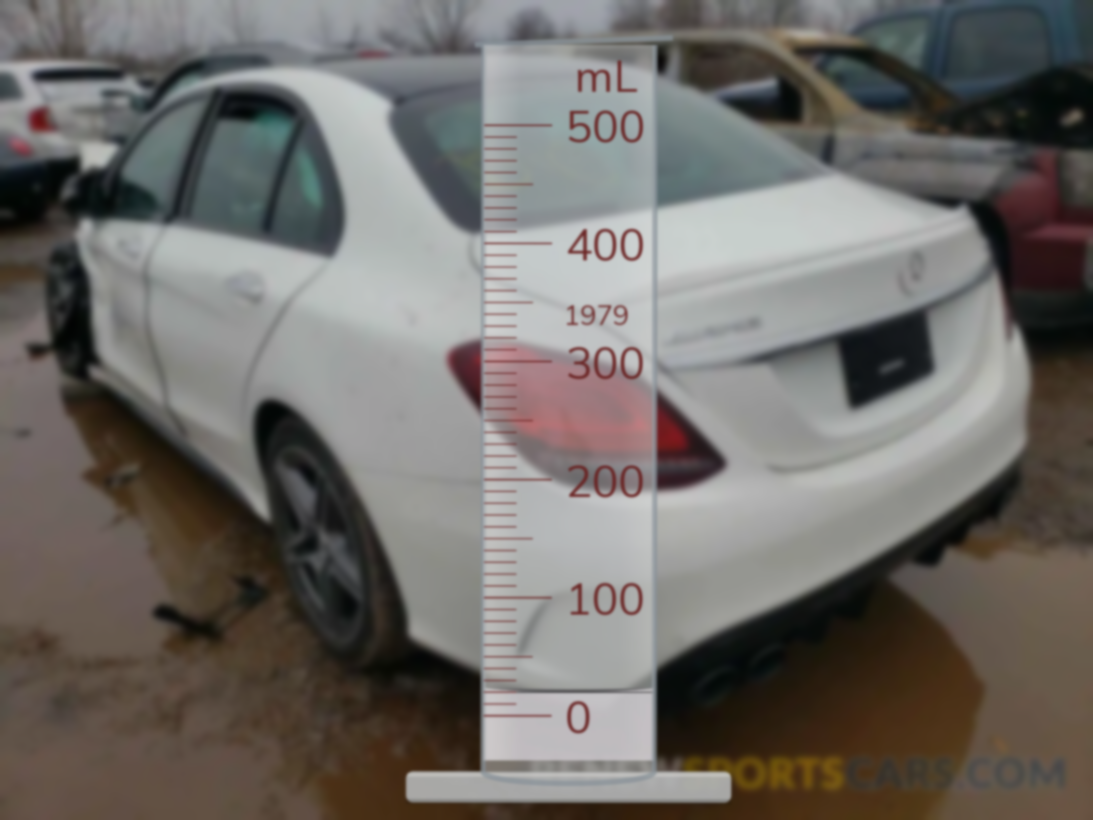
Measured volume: 20 (mL)
